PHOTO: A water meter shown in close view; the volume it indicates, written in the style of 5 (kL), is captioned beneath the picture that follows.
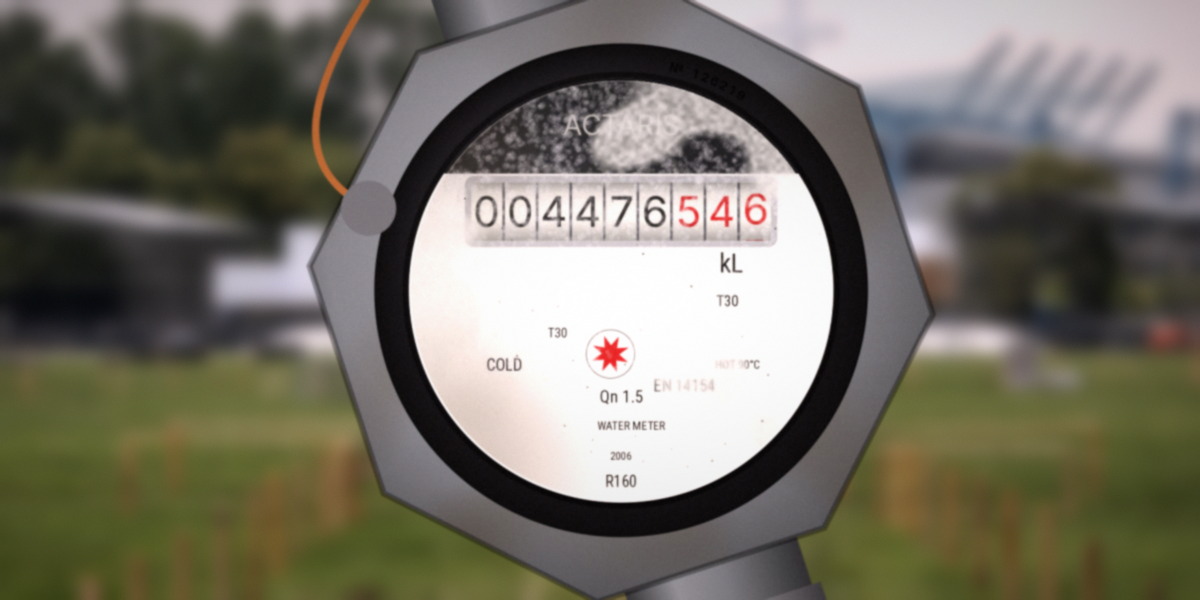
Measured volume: 4476.546 (kL)
